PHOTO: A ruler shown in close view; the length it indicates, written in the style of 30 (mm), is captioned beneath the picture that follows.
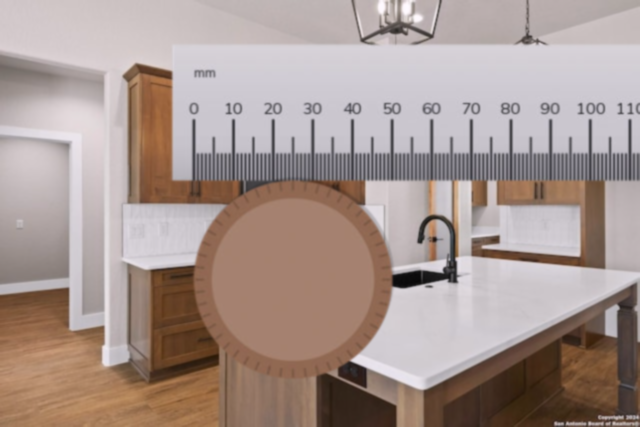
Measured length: 50 (mm)
